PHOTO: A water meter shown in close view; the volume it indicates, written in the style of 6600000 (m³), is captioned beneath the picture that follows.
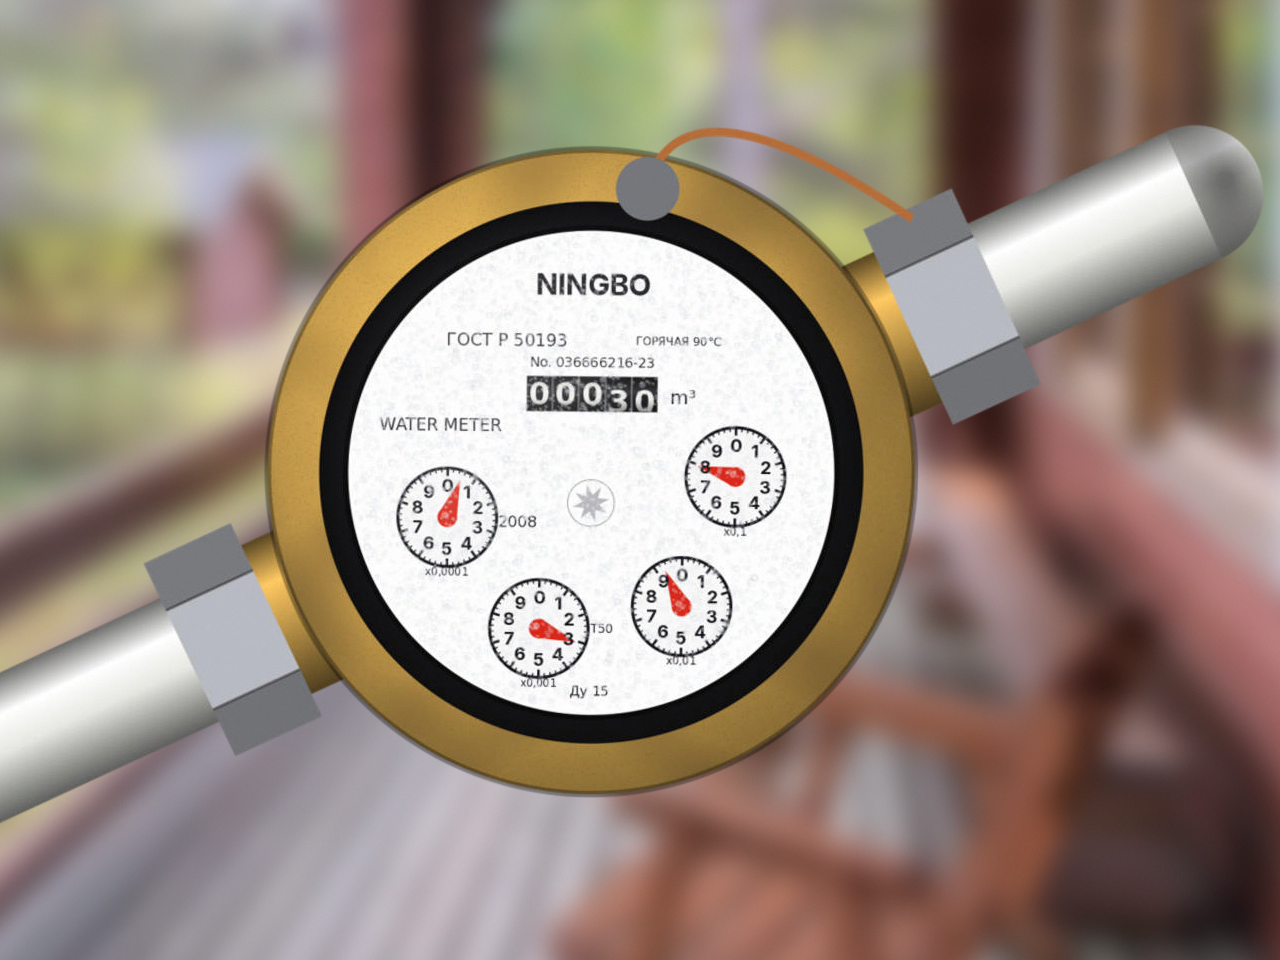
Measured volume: 29.7930 (m³)
